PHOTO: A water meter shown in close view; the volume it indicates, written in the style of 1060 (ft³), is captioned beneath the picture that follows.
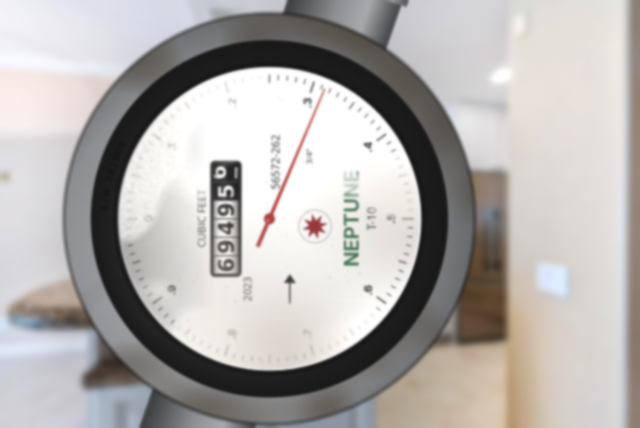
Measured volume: 694956.31 (ft³)
